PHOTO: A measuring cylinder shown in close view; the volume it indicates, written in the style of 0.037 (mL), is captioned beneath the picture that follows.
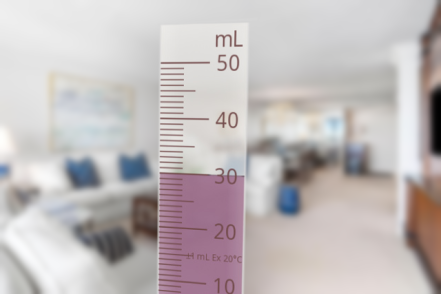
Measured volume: 30 (mL)
